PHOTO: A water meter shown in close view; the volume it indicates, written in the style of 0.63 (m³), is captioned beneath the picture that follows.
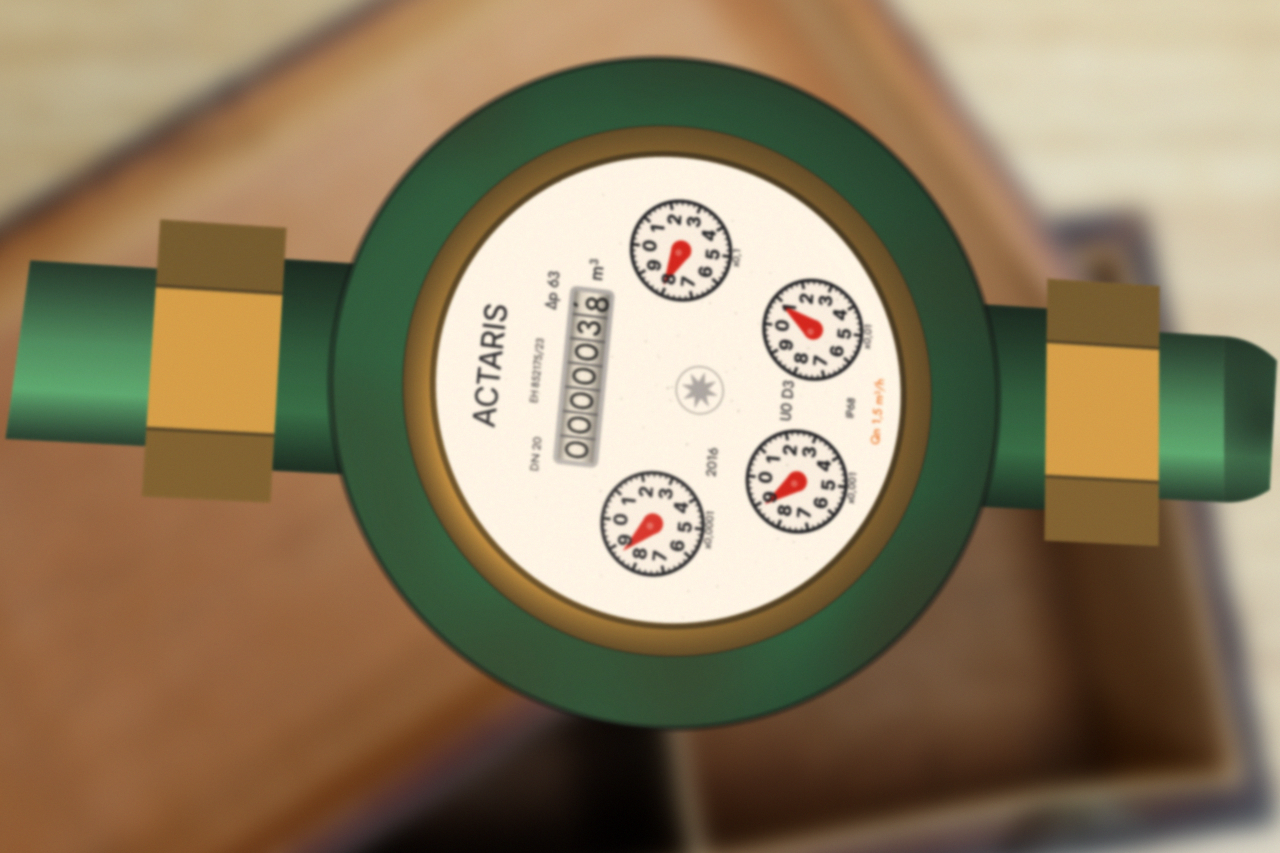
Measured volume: 37.8088 (m³)
